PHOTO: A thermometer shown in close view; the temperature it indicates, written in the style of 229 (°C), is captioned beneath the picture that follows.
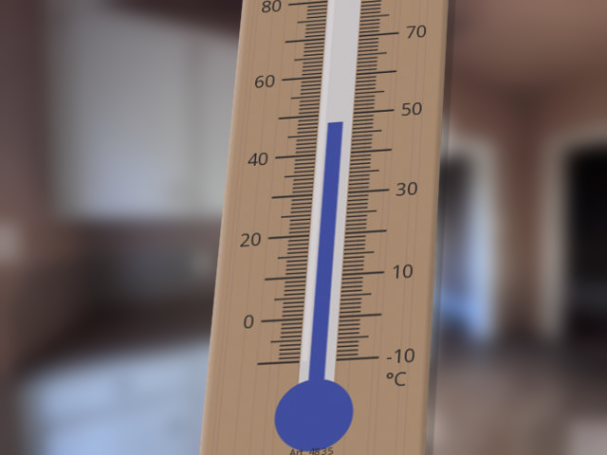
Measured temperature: 48 (°C)
